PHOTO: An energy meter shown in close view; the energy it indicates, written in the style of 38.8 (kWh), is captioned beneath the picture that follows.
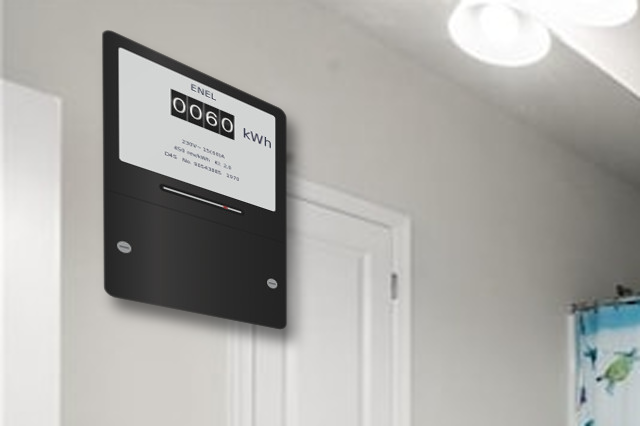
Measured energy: 60 (kWh)
